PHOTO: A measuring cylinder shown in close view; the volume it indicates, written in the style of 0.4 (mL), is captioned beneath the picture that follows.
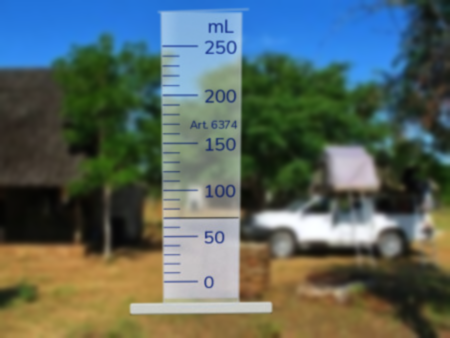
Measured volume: 70 (mL)
